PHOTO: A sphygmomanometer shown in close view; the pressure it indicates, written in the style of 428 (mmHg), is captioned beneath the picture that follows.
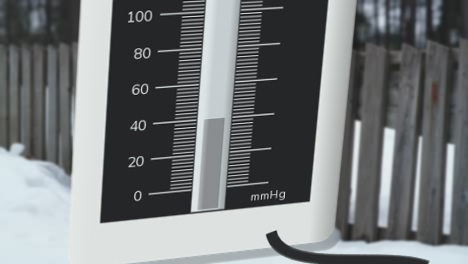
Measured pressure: 40 (mmHg)
